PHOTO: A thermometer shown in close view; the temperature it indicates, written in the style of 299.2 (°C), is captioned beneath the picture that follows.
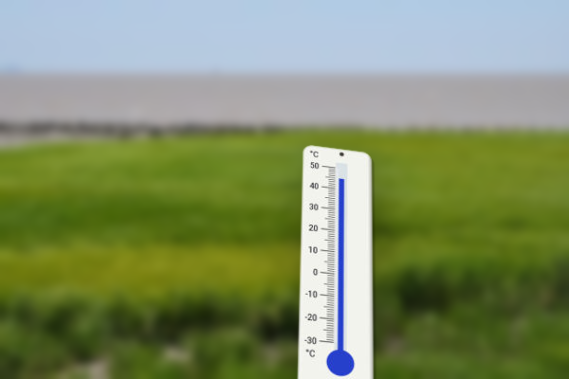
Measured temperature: 45 (°C)
